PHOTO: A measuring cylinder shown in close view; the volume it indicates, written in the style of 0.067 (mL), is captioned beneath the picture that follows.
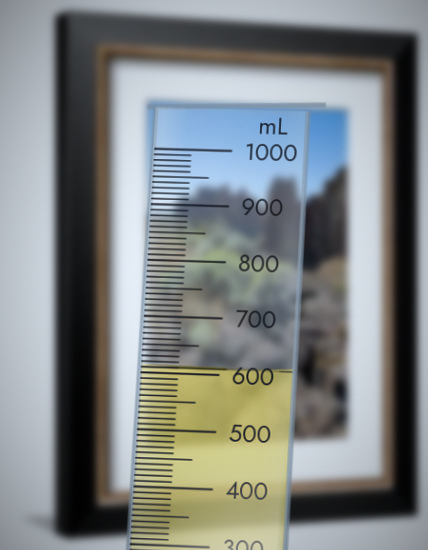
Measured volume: 610 (mL)
